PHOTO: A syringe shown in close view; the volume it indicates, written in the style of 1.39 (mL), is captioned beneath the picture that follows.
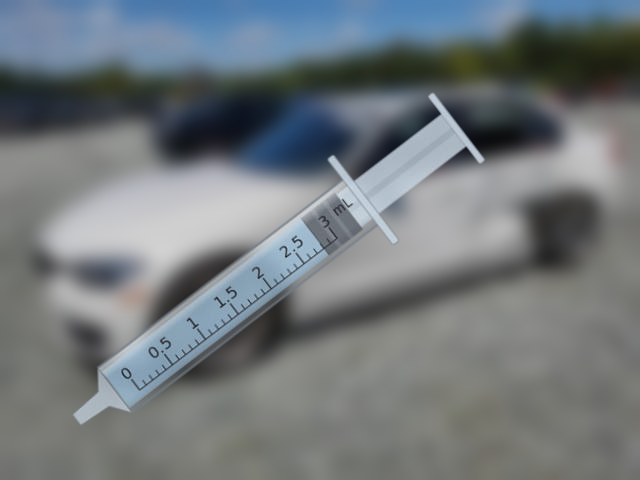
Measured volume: 2.8 (mL)
